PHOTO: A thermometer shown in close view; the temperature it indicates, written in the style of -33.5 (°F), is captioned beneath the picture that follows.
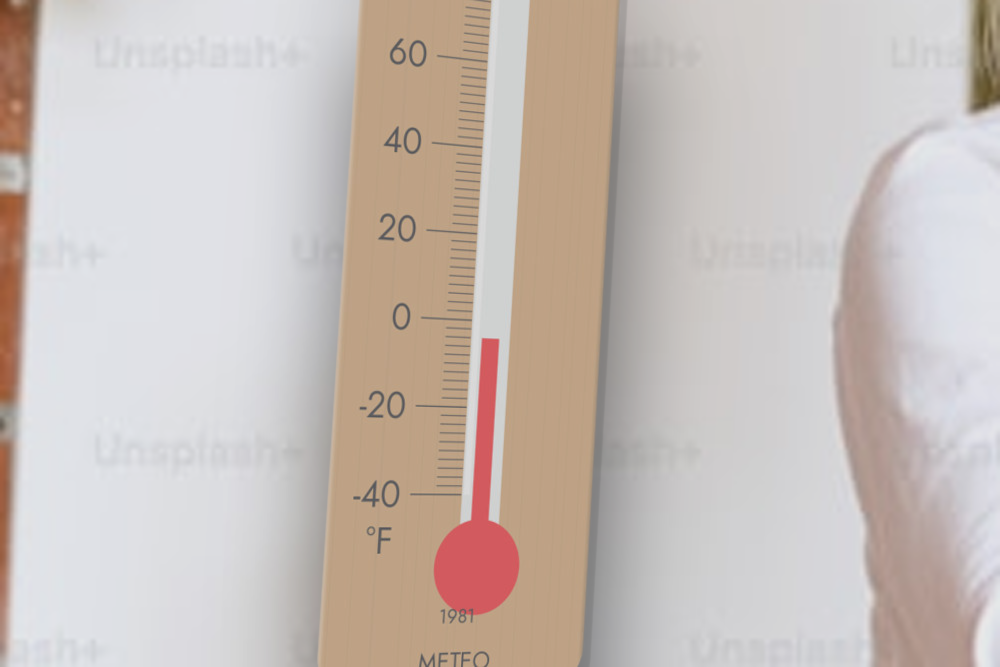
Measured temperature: -4 (°F)
